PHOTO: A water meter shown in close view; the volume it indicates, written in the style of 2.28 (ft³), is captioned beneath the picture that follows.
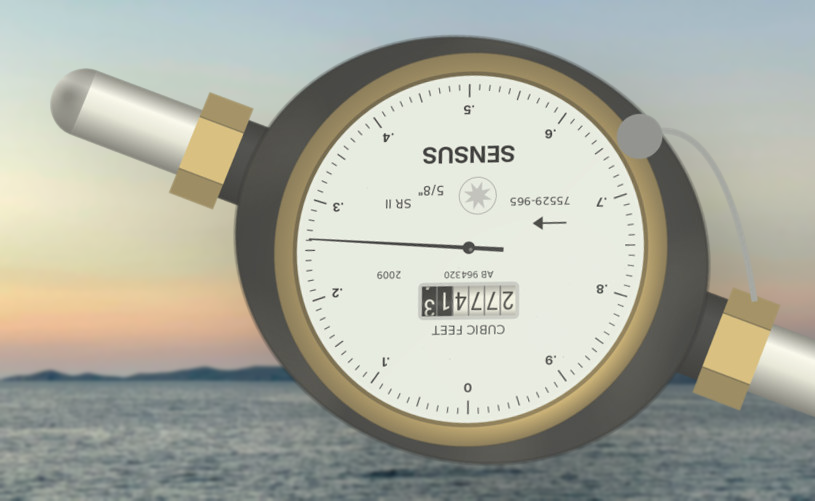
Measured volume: 277413.26 (ft³)
